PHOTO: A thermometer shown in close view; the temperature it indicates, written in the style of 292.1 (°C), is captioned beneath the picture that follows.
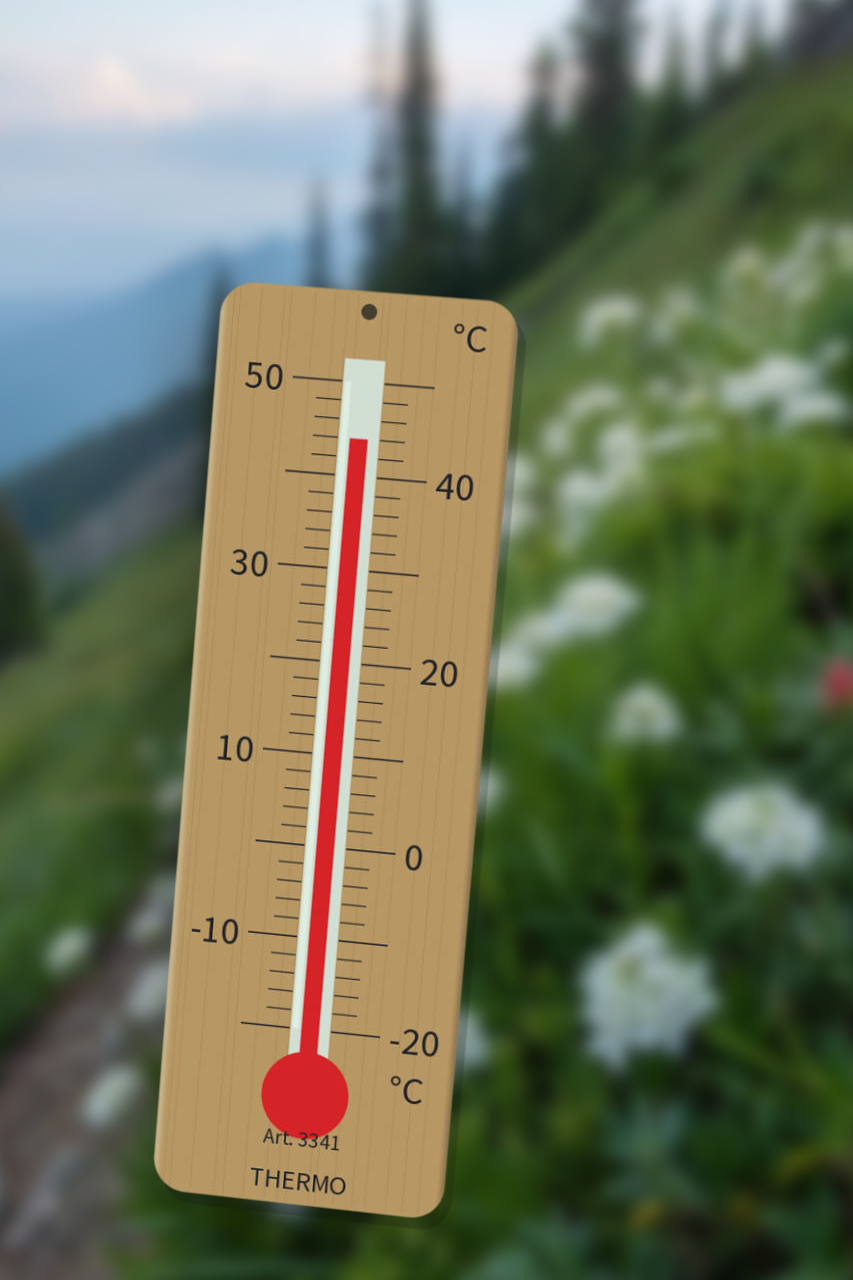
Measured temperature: 44 (°C)
